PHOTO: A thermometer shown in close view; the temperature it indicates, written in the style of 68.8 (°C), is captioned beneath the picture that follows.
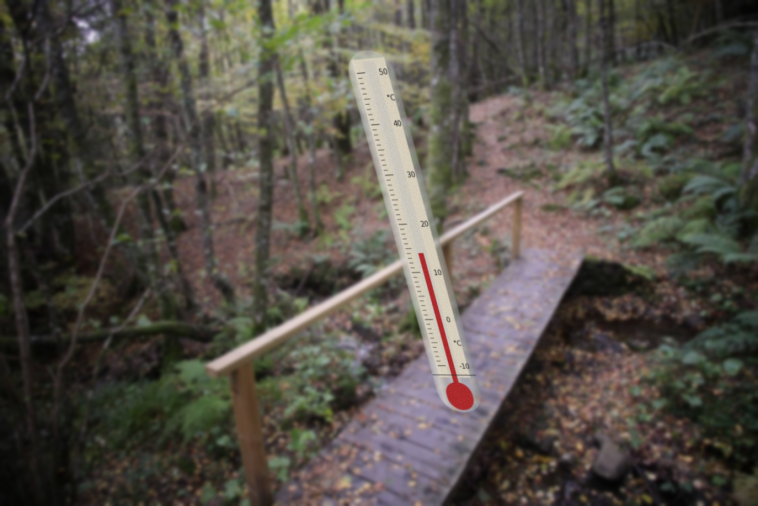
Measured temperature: 14 (°C)
